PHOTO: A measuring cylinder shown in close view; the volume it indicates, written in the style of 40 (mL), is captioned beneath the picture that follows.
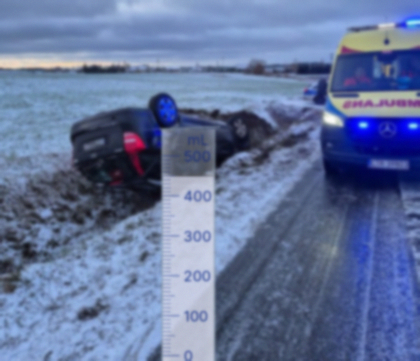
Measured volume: 450 (mL)
